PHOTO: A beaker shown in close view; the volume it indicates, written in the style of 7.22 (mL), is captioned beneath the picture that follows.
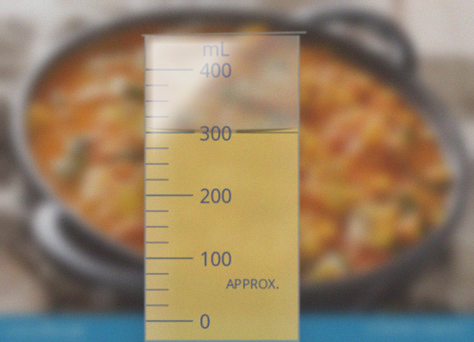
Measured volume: 300 (mL)
